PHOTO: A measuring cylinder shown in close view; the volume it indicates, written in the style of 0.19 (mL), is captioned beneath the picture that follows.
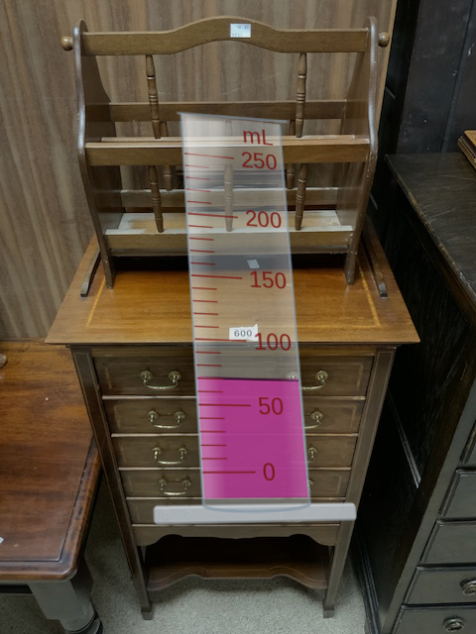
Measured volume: 70 (mL)
